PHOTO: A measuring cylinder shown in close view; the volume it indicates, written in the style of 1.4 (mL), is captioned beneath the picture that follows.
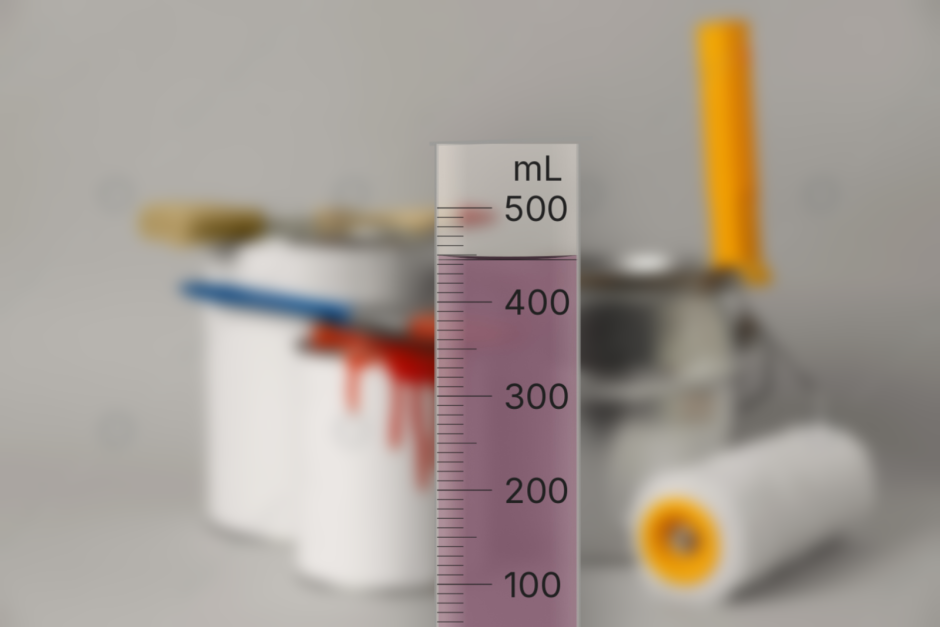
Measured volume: 445 (mL)
